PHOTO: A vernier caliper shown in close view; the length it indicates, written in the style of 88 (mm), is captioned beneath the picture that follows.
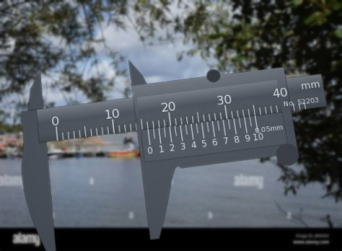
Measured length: 16.0 (mm)
